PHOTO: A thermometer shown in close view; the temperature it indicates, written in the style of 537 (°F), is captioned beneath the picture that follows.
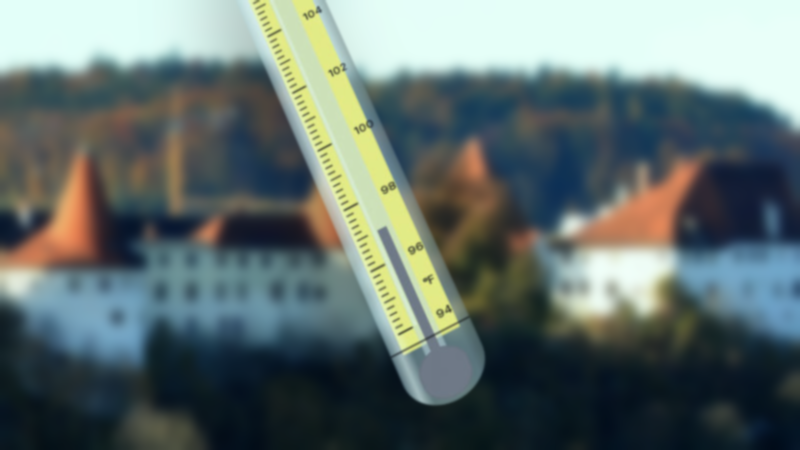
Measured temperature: 97 (°F)
